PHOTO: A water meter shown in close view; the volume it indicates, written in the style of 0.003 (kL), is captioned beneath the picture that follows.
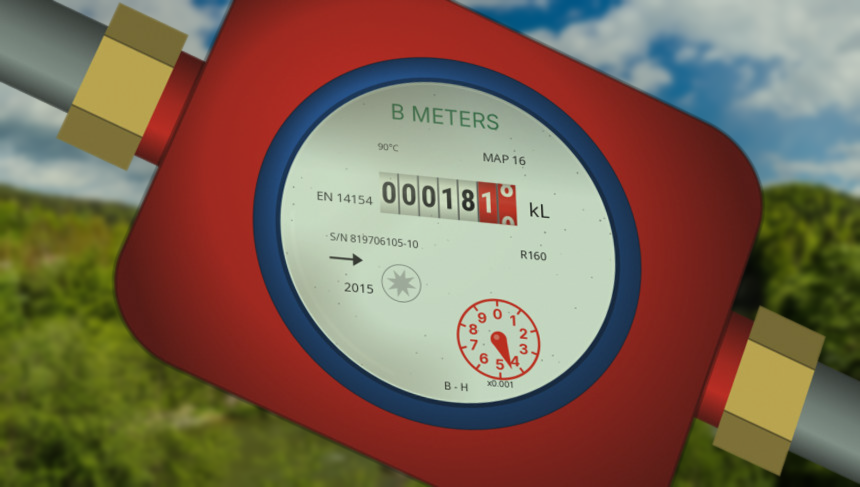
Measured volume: 18.184 (kL)
